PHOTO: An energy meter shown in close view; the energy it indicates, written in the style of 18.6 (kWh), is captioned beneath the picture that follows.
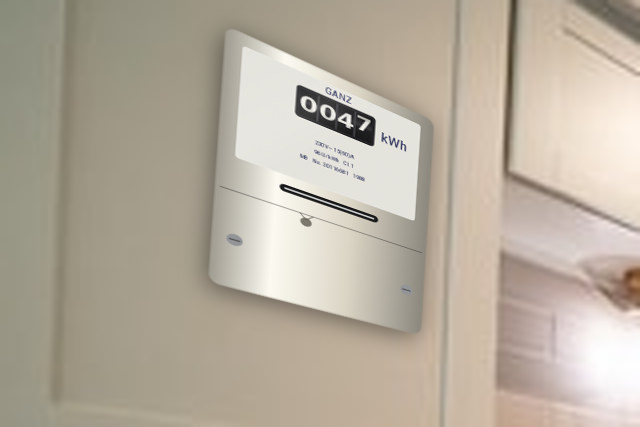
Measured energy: 47 (kWh)
